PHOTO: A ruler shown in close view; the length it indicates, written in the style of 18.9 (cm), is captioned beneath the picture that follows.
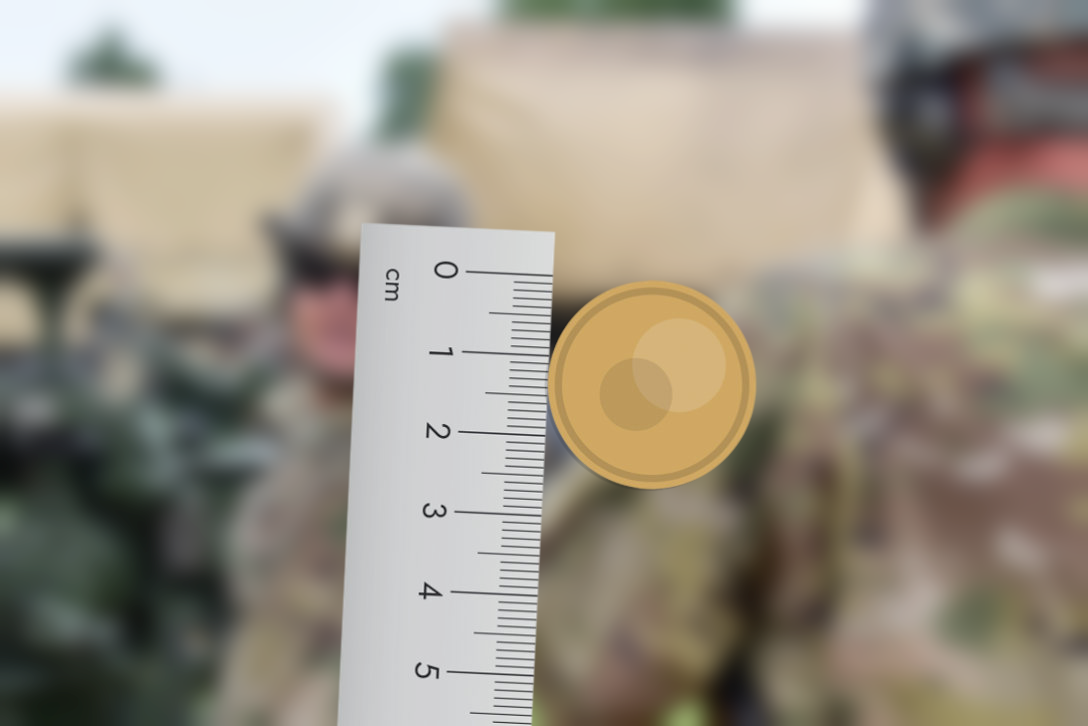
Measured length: 2.6 (cm)
